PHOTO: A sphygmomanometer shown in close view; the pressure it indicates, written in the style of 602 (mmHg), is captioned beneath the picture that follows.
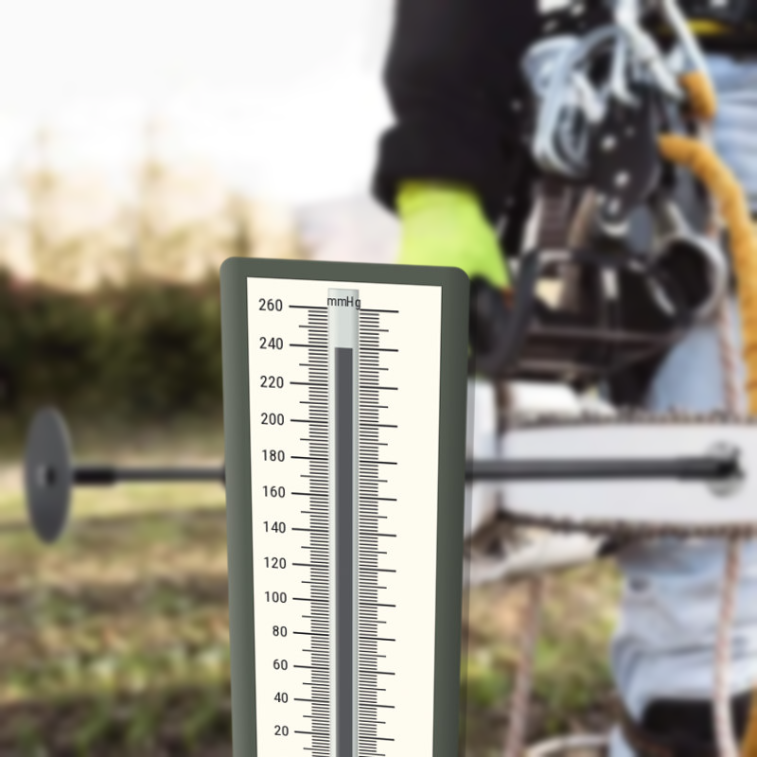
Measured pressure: 240 (mmHg)
